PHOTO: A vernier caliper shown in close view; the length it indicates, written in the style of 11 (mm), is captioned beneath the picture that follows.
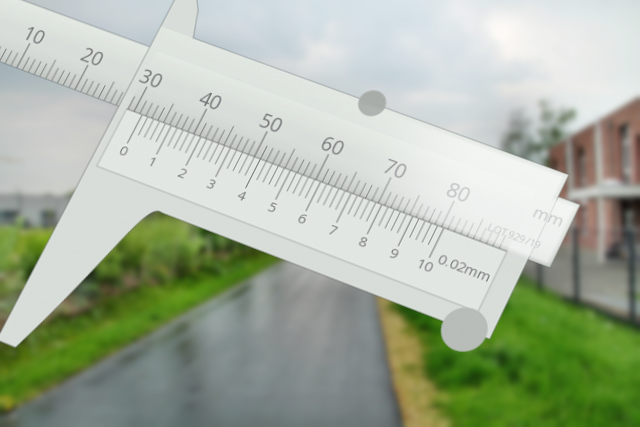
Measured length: 31.4 (mm)
